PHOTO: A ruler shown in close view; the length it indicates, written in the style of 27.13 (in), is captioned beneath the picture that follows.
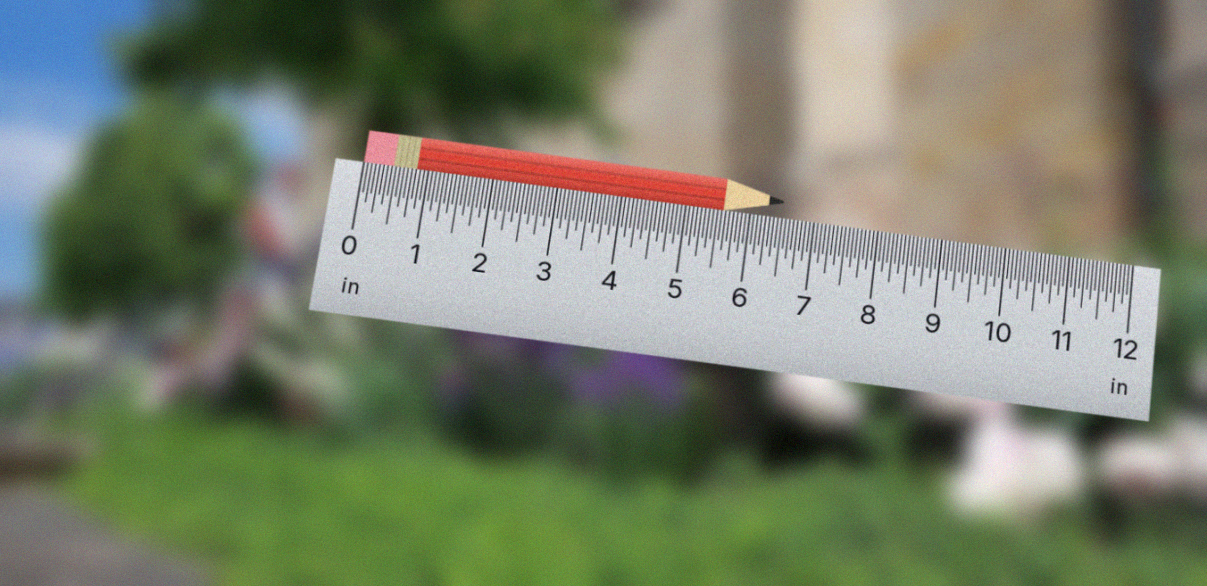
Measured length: 6.5 (in)
